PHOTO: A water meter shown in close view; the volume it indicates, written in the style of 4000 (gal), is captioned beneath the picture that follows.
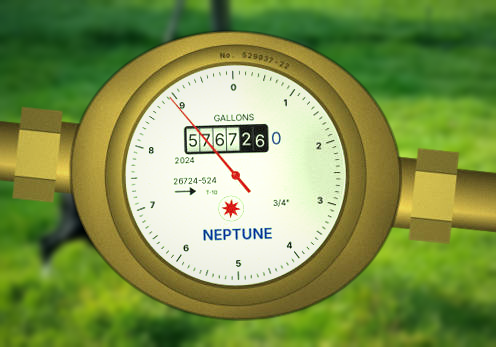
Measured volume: 5767258.9 (gal)
